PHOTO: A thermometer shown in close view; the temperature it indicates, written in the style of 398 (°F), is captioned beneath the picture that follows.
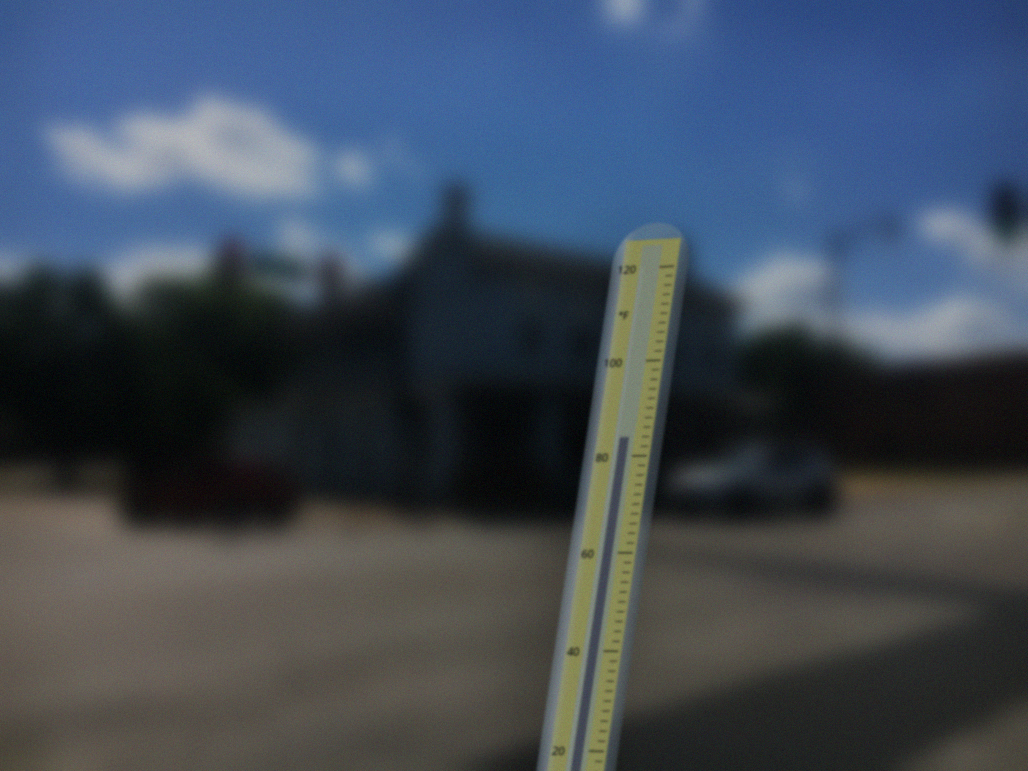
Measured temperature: 84 (°F)
